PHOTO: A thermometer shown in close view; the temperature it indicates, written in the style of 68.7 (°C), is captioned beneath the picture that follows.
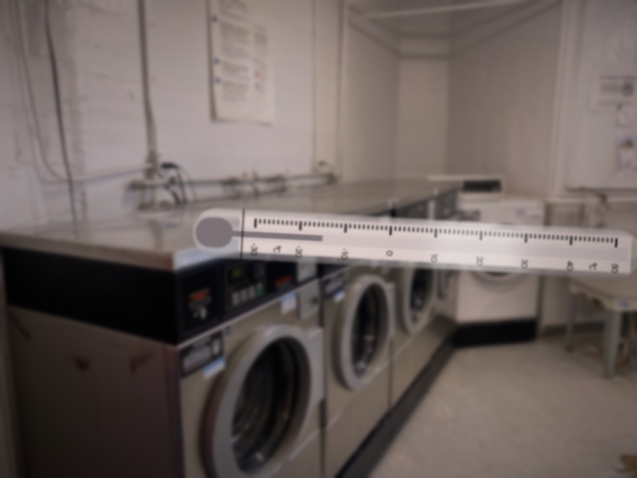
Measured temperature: -15 (°C)
